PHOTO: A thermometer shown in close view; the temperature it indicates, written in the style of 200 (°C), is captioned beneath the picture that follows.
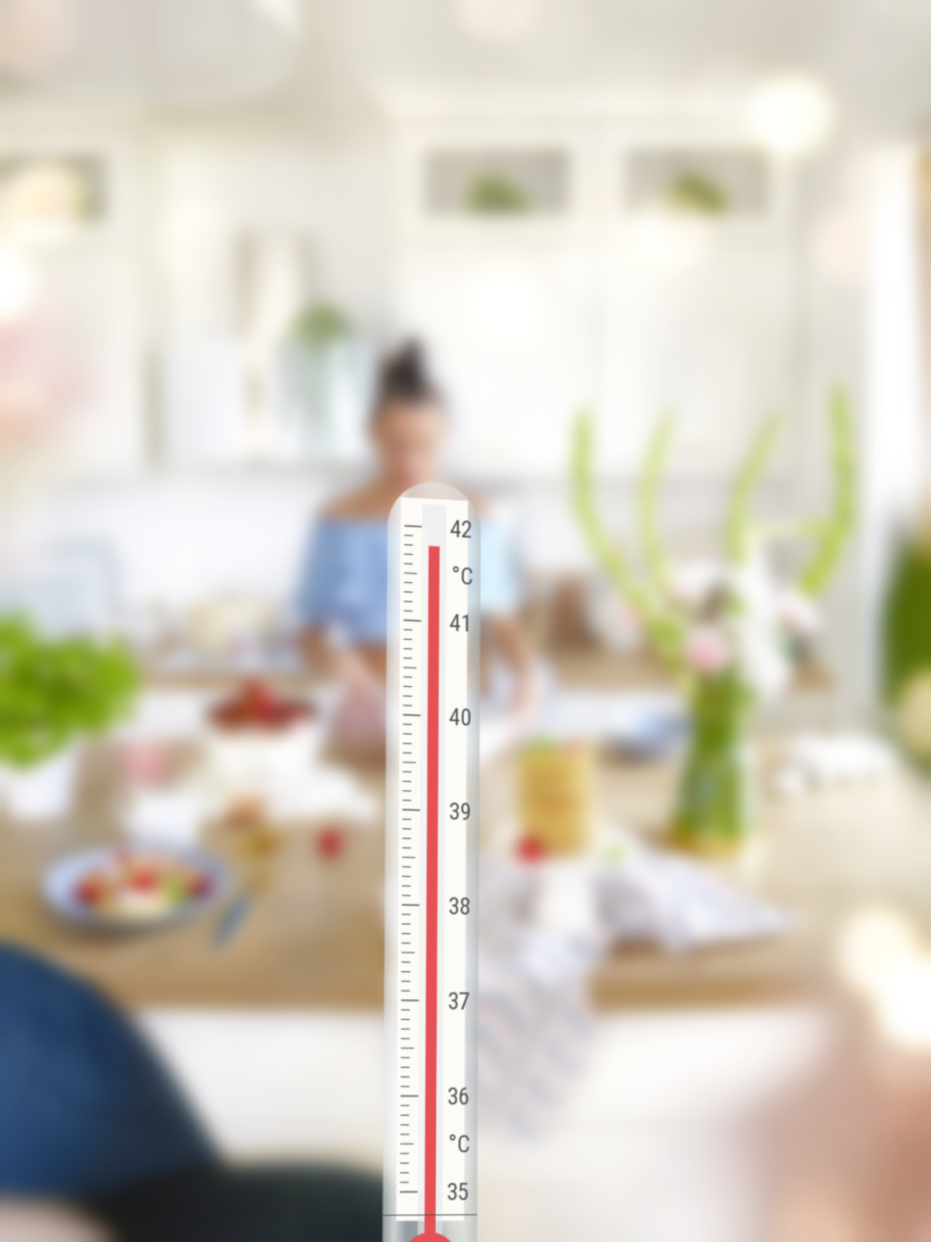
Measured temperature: 41.8 (°C)
